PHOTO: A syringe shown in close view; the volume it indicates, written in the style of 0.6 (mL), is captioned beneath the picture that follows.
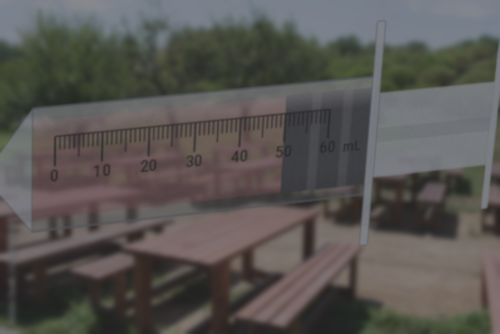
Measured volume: 50 (mL)
